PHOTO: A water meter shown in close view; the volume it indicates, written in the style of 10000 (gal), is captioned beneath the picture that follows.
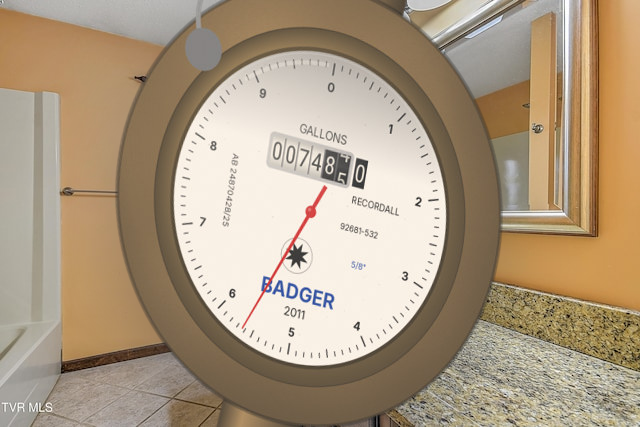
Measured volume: 74845.6 (gal)
